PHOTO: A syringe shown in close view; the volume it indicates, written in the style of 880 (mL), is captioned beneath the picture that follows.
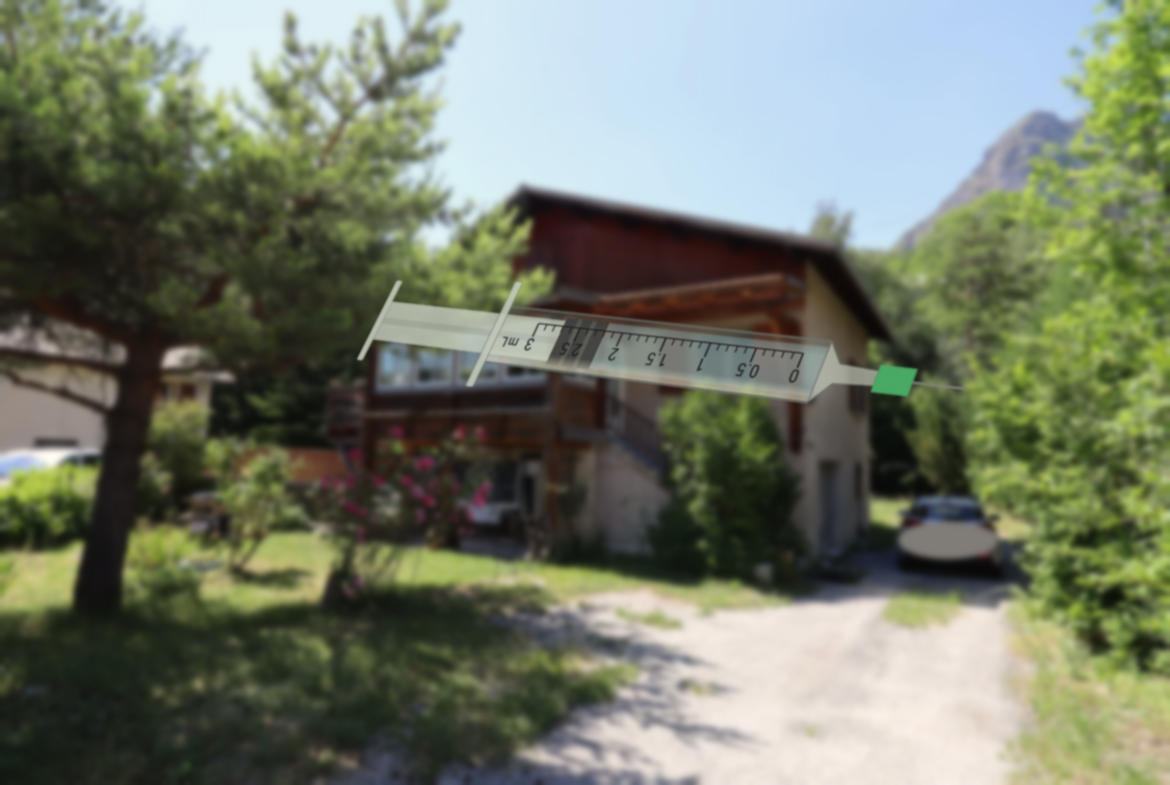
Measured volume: 2.2 (mL)
